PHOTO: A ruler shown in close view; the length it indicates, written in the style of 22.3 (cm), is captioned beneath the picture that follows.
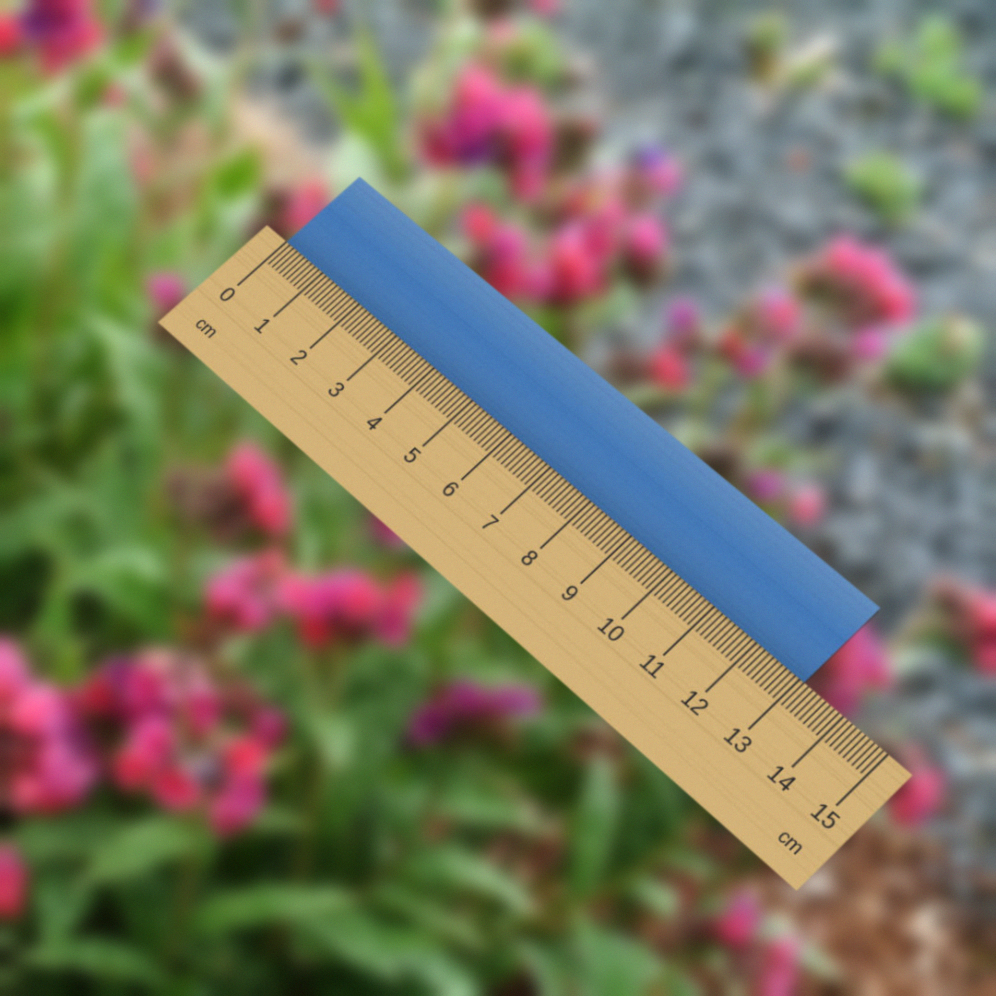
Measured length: 13.1 (cm)
